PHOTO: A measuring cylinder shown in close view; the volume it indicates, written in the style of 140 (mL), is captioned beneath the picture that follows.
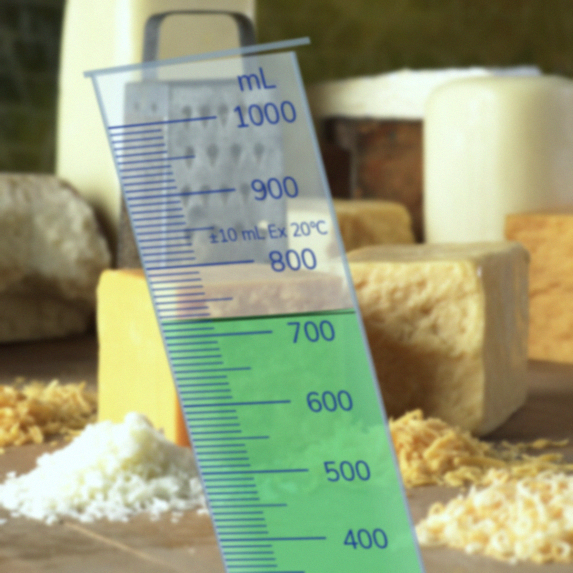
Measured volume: 720 (mL)
